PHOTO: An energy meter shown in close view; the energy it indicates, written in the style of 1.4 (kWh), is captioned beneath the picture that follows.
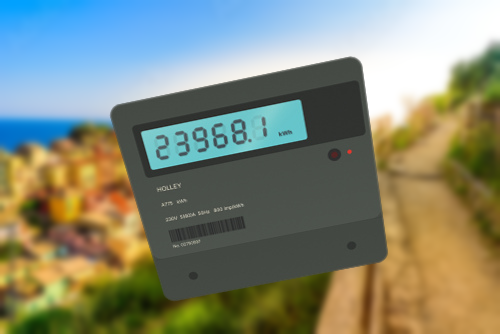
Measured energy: 23968.1 (kWh)
